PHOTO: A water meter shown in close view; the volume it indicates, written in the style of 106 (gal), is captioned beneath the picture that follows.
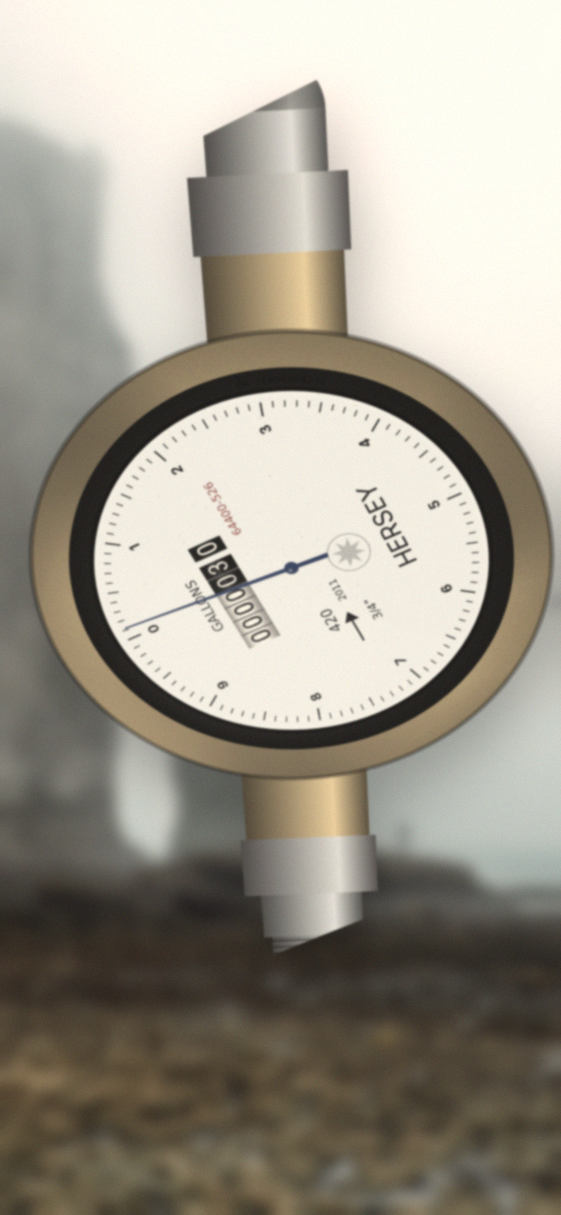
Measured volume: 30.1 (gal)
